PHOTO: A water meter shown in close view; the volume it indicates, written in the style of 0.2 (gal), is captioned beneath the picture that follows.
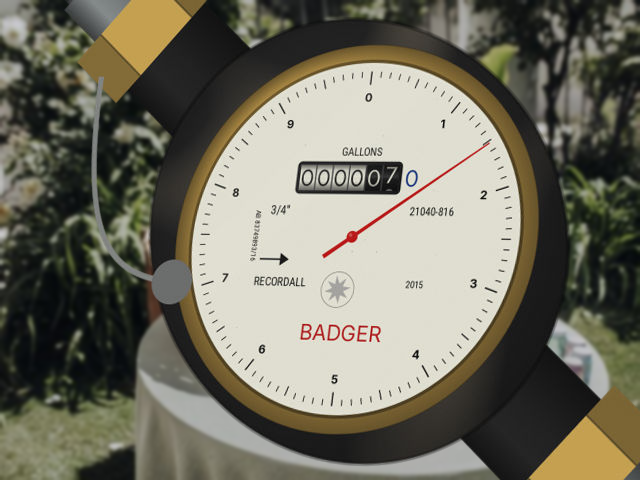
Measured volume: 71.5 (gal)
